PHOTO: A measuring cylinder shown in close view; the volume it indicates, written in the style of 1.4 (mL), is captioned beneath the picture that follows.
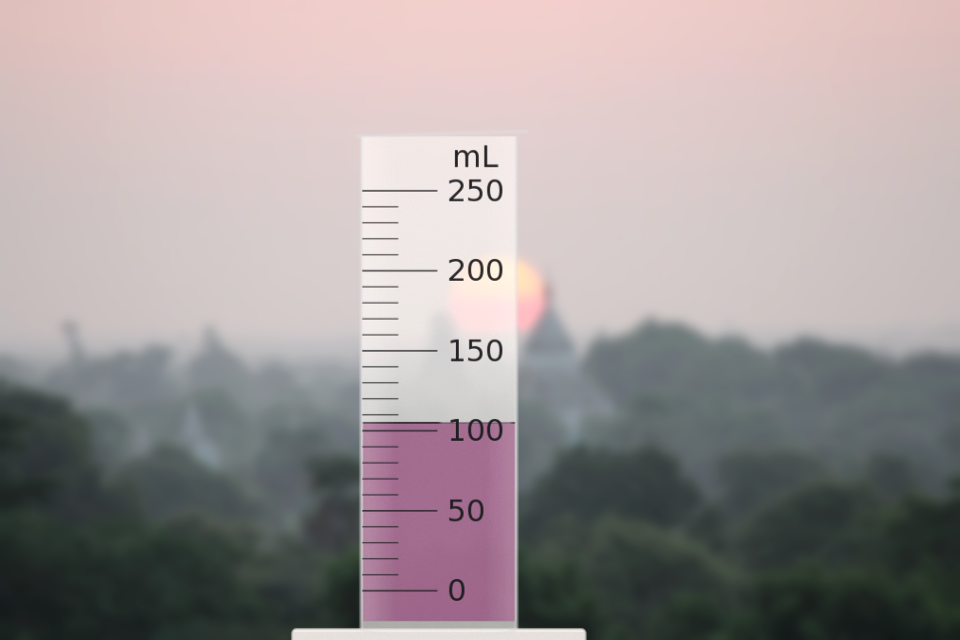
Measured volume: 105 (mL)
